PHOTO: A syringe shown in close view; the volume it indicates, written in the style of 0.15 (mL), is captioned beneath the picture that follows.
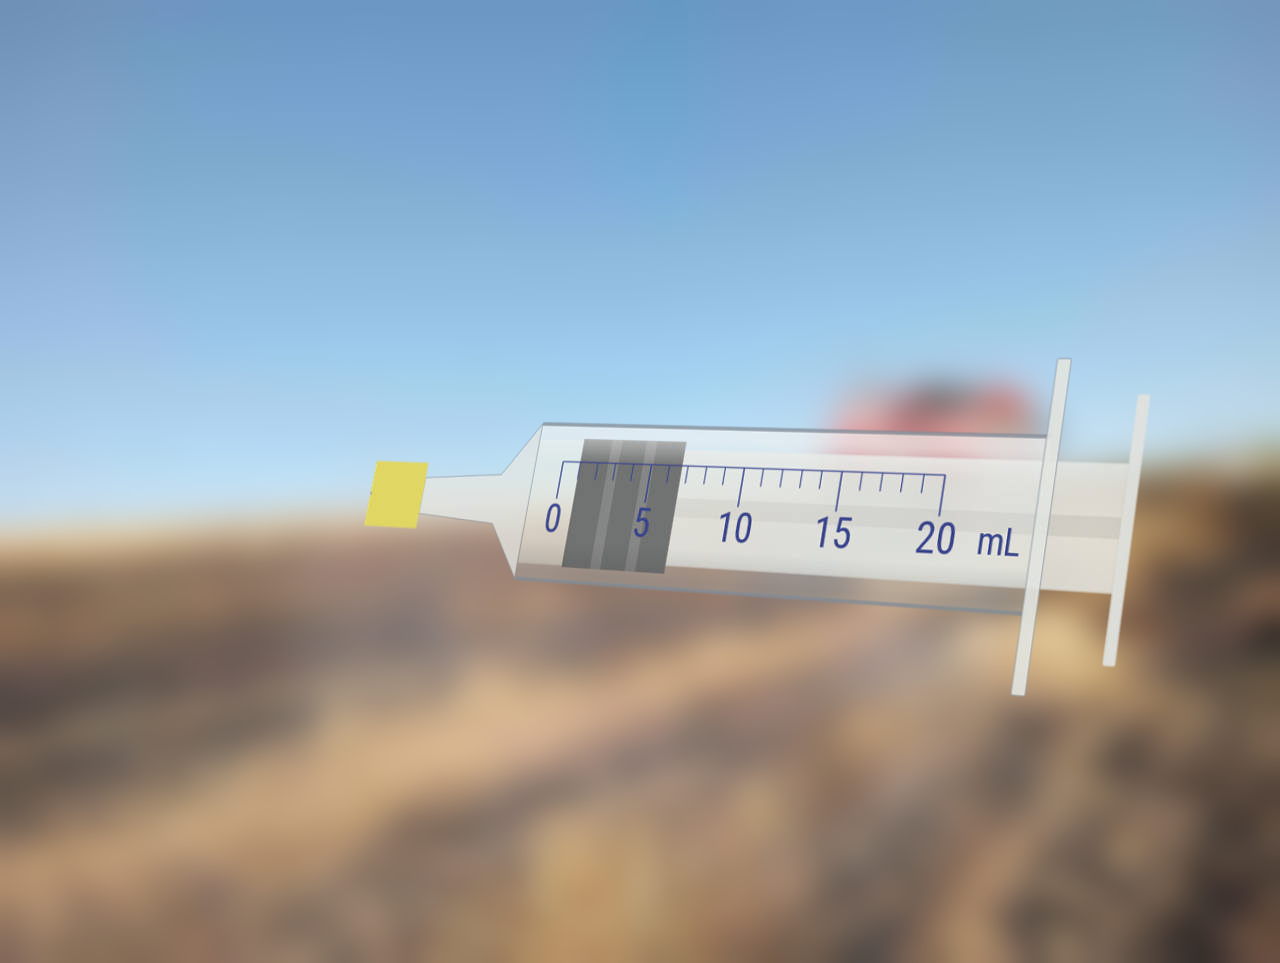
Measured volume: 1 (mL)
